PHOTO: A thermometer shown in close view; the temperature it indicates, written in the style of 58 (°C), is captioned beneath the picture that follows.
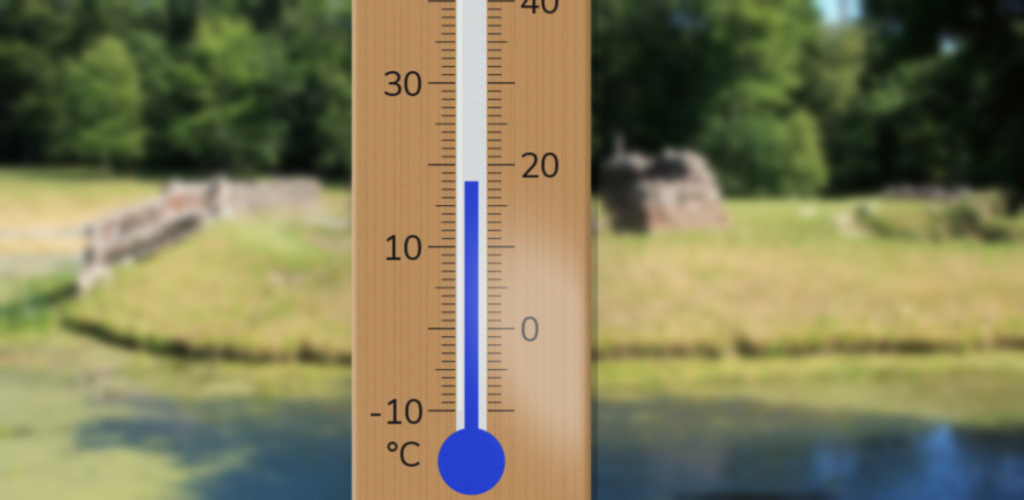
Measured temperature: 18 (°C)
